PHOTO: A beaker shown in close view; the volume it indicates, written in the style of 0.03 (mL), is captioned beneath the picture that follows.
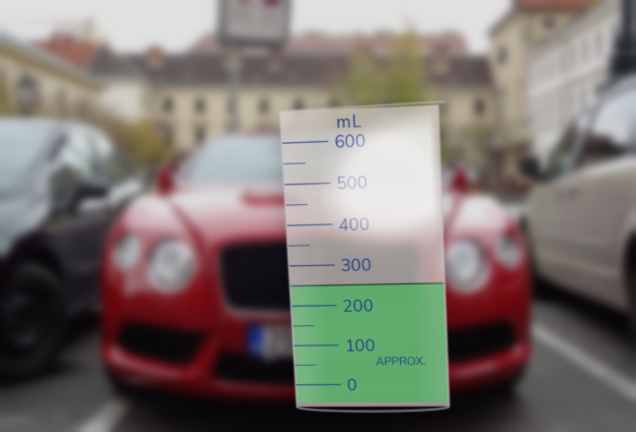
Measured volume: 250 (mL)
